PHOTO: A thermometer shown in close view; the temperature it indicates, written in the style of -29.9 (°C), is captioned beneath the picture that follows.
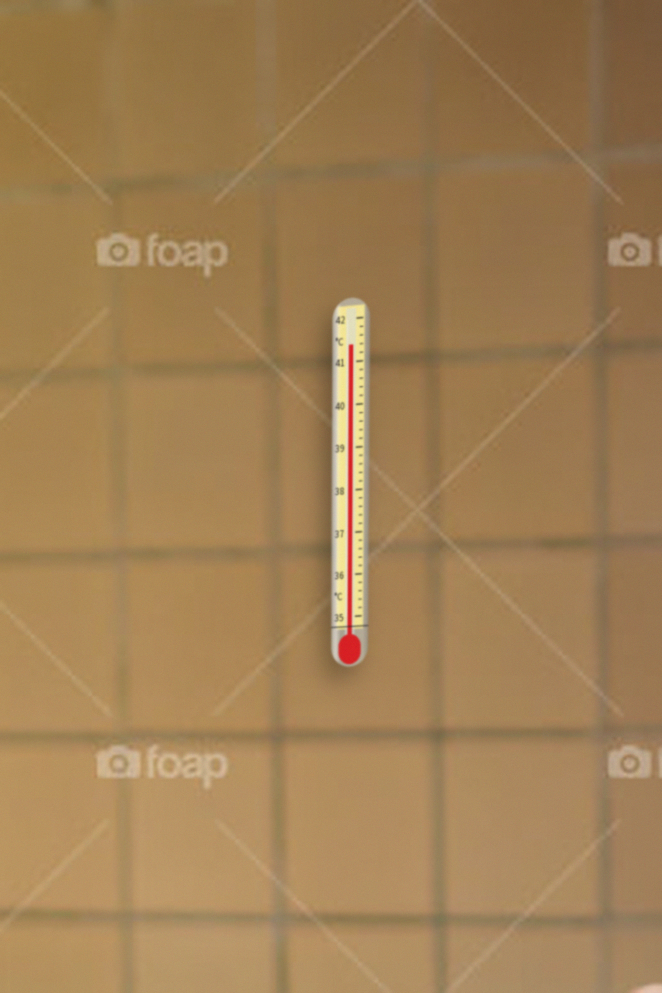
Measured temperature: 41.4 (°C)
